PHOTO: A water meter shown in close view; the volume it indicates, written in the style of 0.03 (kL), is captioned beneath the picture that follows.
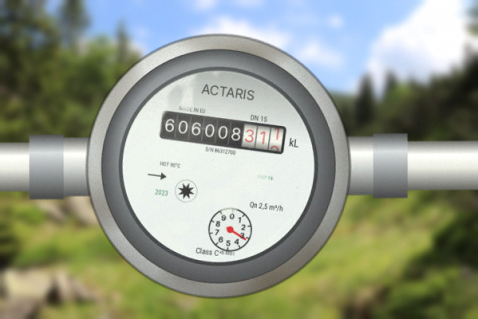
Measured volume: 606008.3113 (kL)
